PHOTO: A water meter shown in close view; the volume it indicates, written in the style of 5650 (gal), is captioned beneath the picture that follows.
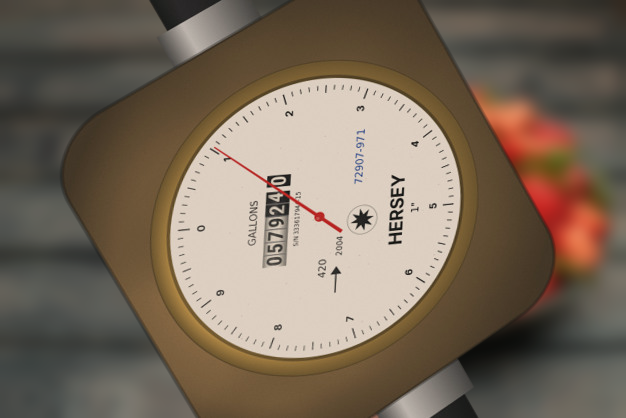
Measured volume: 579241.0 (gal)
